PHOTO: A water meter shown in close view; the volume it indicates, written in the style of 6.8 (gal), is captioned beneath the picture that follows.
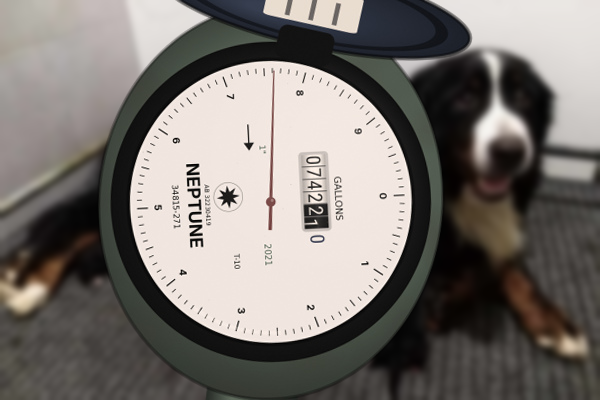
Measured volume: 742207.6 (gal)
